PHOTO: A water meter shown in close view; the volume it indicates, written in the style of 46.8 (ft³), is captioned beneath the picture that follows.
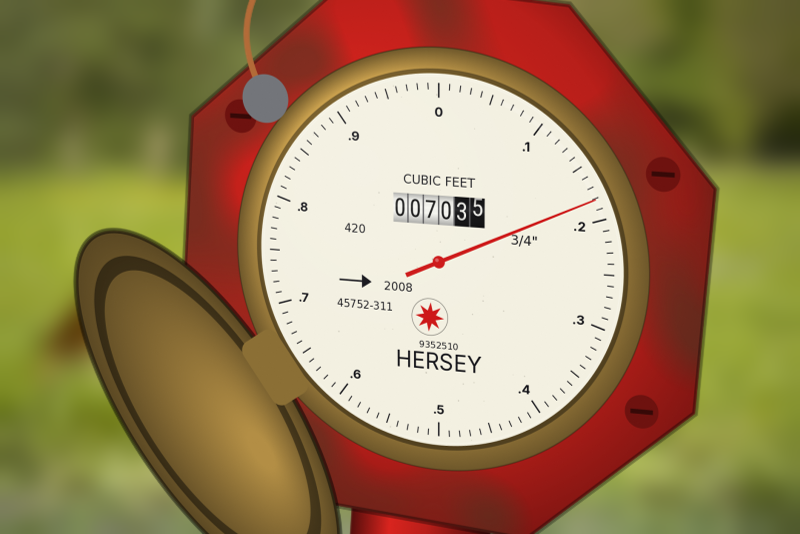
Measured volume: 7035.18 (ft³)
